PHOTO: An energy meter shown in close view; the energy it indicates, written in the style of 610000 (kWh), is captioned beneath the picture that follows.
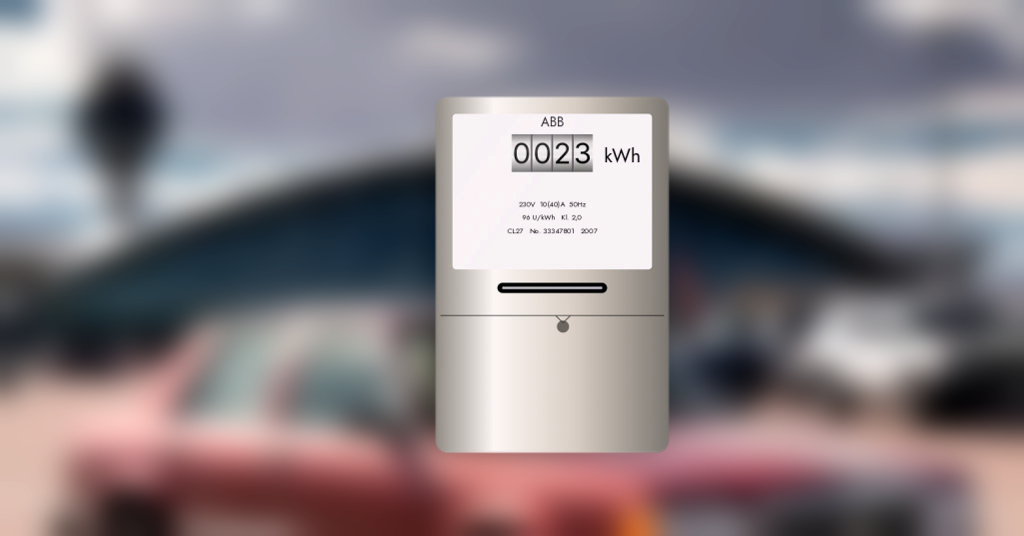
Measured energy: 23 (kWh)
